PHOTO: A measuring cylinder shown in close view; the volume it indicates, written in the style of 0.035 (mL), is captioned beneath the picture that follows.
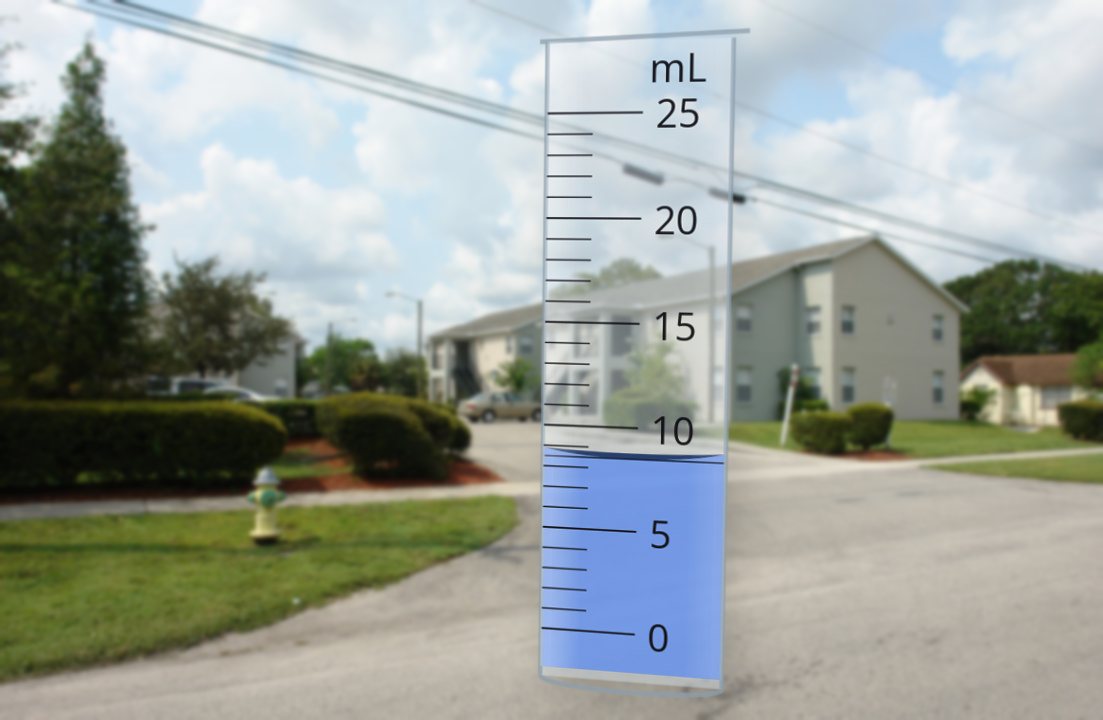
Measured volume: 8.5 (mL)
